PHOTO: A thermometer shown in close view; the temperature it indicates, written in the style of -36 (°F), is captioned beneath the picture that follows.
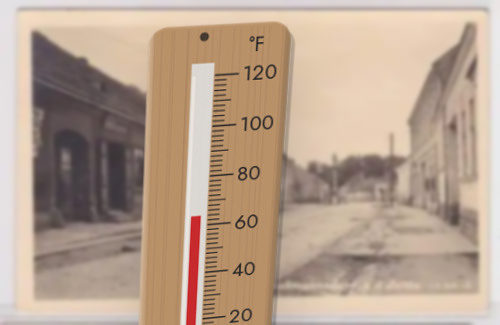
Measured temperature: 64 (°F)
